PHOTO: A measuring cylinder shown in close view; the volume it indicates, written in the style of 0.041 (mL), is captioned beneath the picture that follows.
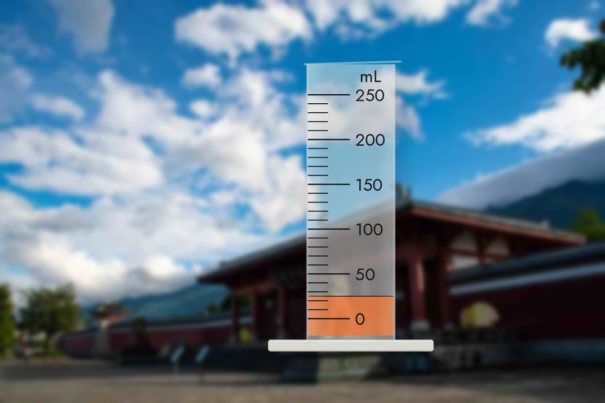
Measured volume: 25 (mL)
